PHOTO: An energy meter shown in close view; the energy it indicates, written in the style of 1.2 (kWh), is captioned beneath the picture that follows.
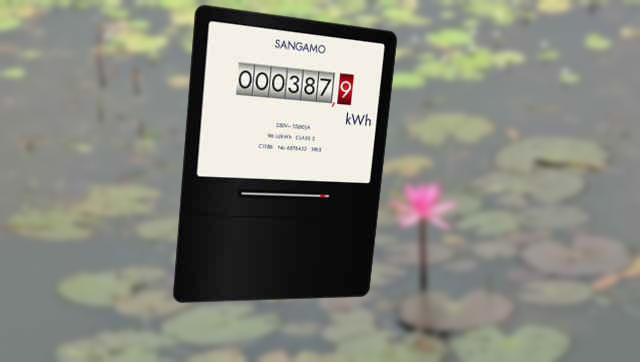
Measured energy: 387.9 (kWh)
